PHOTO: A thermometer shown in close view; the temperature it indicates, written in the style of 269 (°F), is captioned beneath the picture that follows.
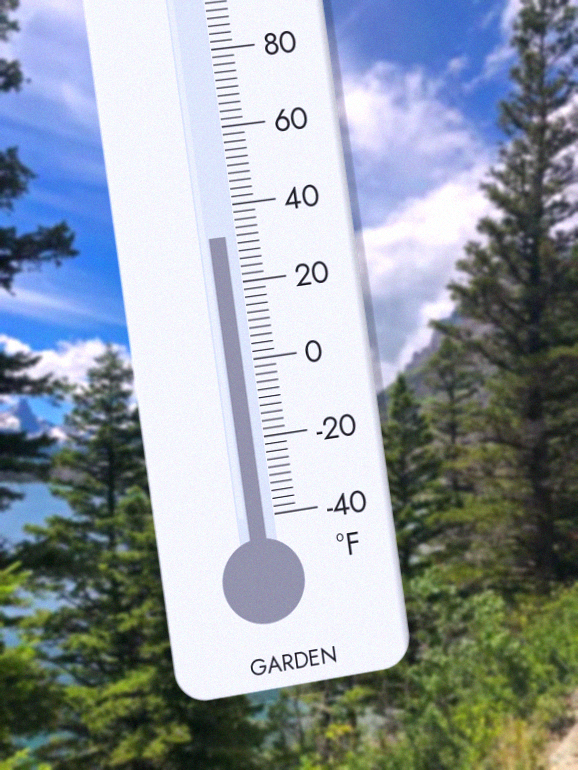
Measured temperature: 32 (°F)
